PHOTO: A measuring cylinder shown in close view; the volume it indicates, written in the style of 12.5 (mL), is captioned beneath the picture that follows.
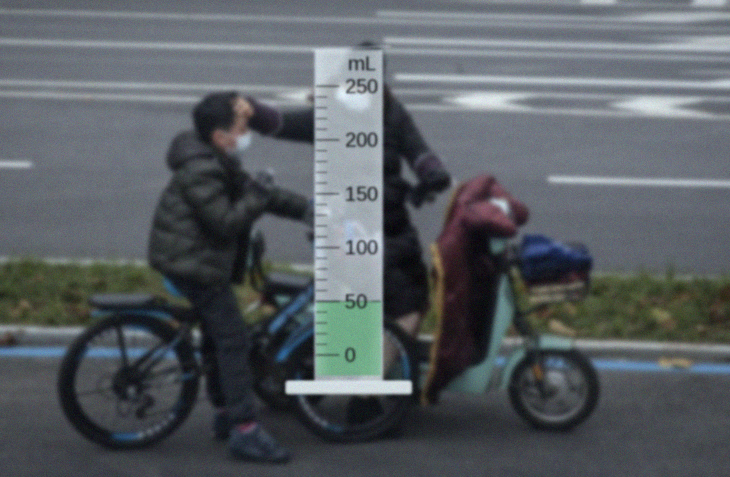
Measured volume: 50 (mL)
